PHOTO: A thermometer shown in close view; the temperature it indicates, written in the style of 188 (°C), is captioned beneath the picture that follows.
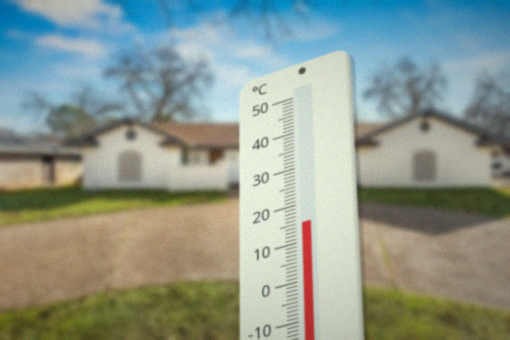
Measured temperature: 15 (°C)
